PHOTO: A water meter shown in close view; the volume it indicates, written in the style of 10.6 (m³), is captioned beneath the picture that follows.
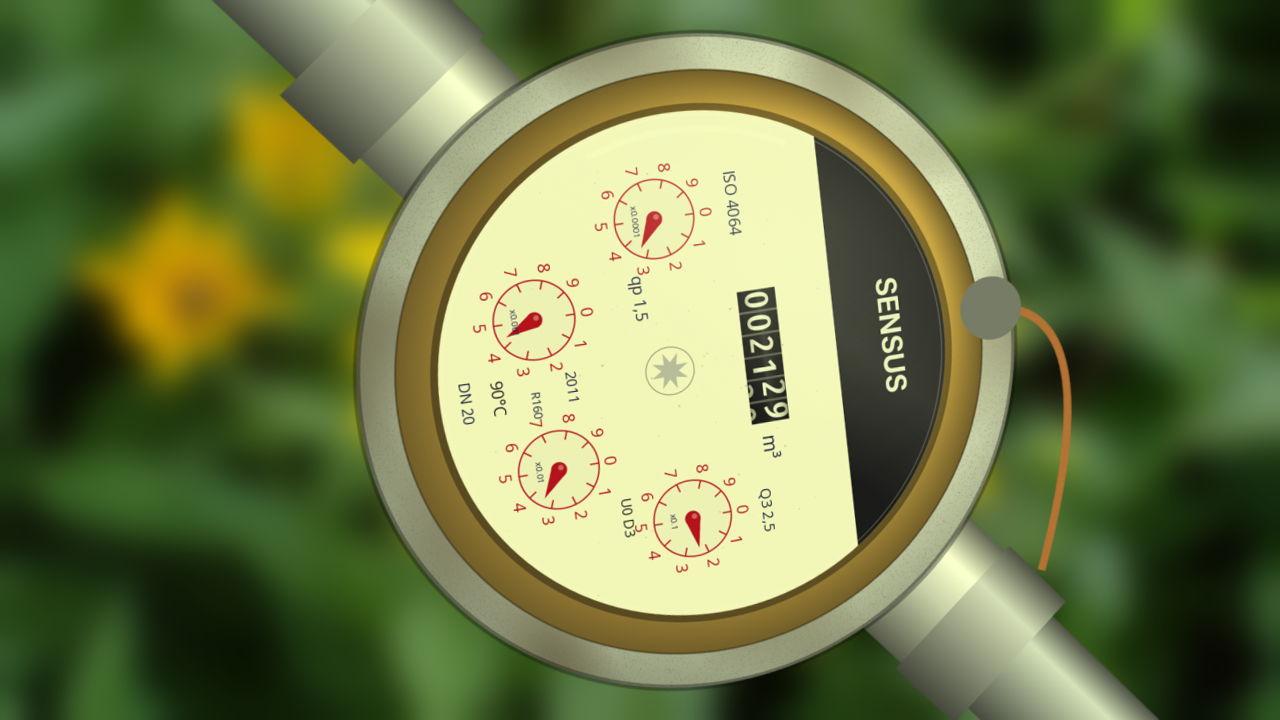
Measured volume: 2129.2343 (m³)
